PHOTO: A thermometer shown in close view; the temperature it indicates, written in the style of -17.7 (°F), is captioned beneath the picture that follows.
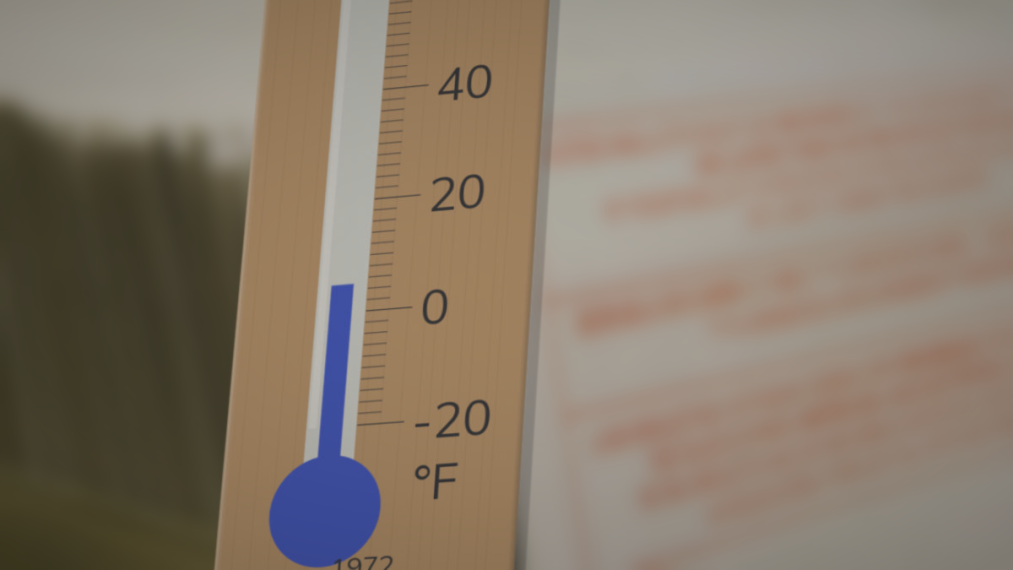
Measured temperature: 5 (°F)
